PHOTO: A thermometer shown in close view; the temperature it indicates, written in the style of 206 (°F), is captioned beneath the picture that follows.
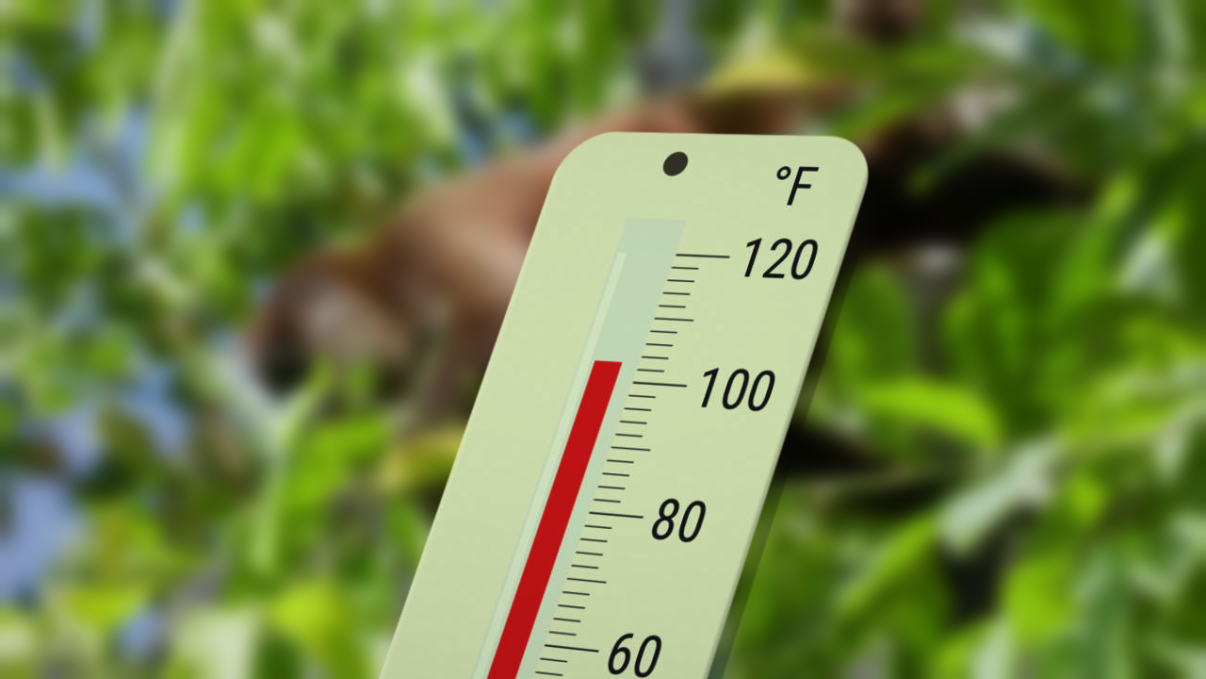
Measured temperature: 103 (°F)
